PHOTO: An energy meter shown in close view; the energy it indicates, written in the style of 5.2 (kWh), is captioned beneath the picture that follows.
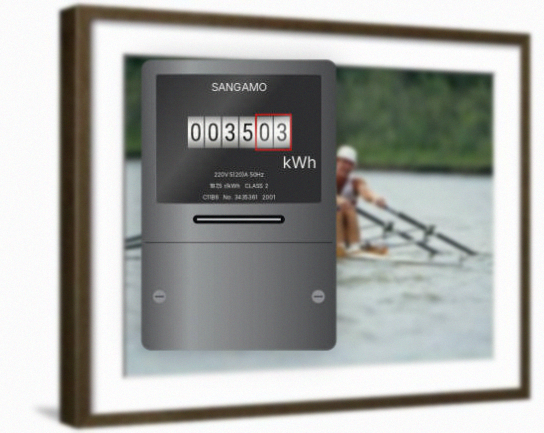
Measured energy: 35.03 (kWh)
